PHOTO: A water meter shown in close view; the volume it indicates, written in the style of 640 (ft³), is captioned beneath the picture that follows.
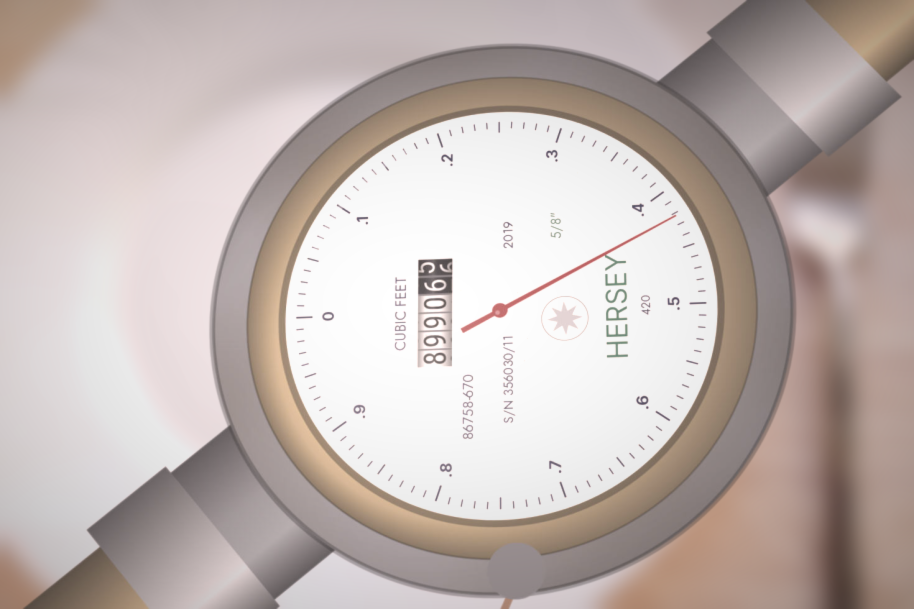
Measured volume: 899065.42 (ft³)
